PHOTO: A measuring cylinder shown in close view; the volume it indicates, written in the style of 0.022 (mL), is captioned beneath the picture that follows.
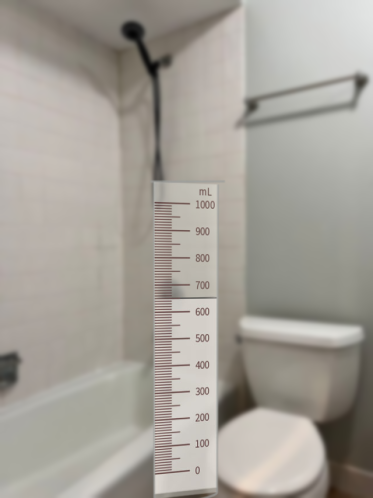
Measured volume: 650 (mL)
